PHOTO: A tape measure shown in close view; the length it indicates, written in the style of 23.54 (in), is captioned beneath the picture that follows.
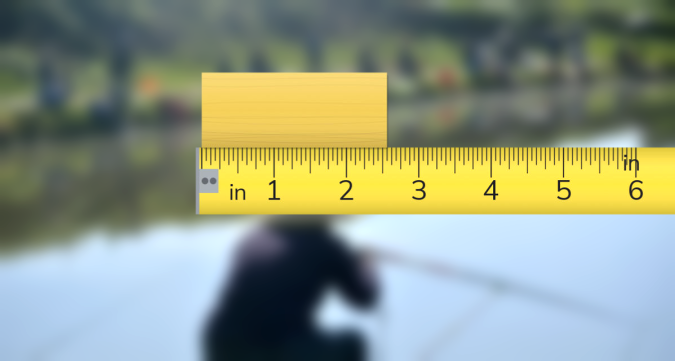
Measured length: 2.5625 (in)
